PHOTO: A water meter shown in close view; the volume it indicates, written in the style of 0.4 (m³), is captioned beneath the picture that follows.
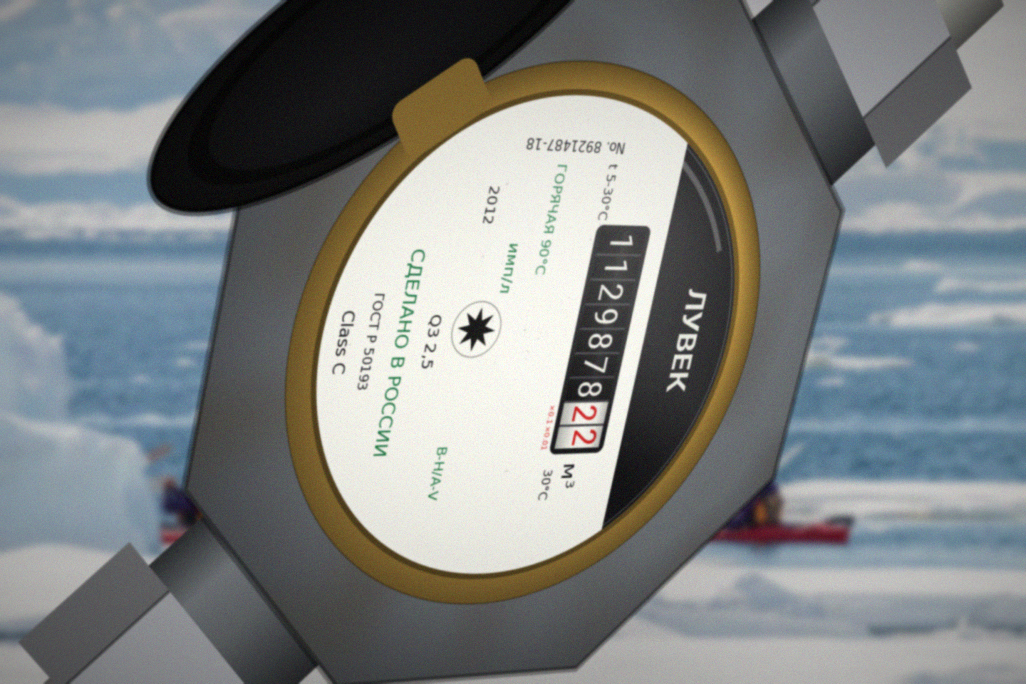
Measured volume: 1129878.22 (m³)
